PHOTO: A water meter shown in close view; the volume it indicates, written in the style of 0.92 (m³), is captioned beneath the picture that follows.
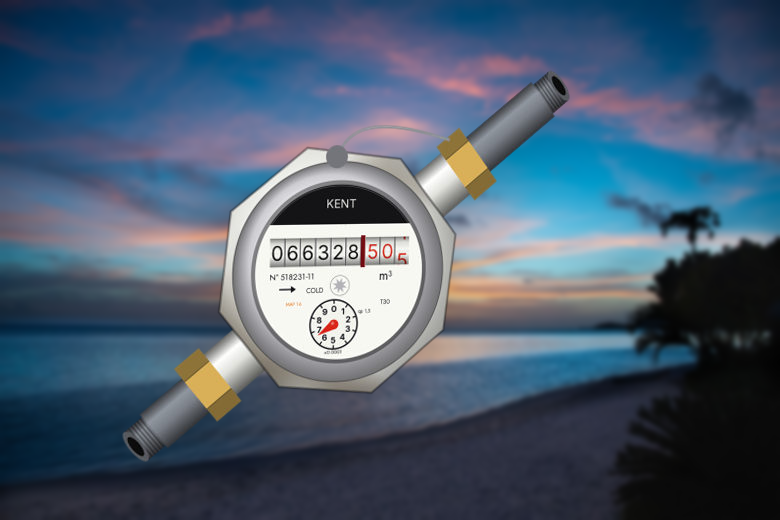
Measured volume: 66328.5046 (m³)
